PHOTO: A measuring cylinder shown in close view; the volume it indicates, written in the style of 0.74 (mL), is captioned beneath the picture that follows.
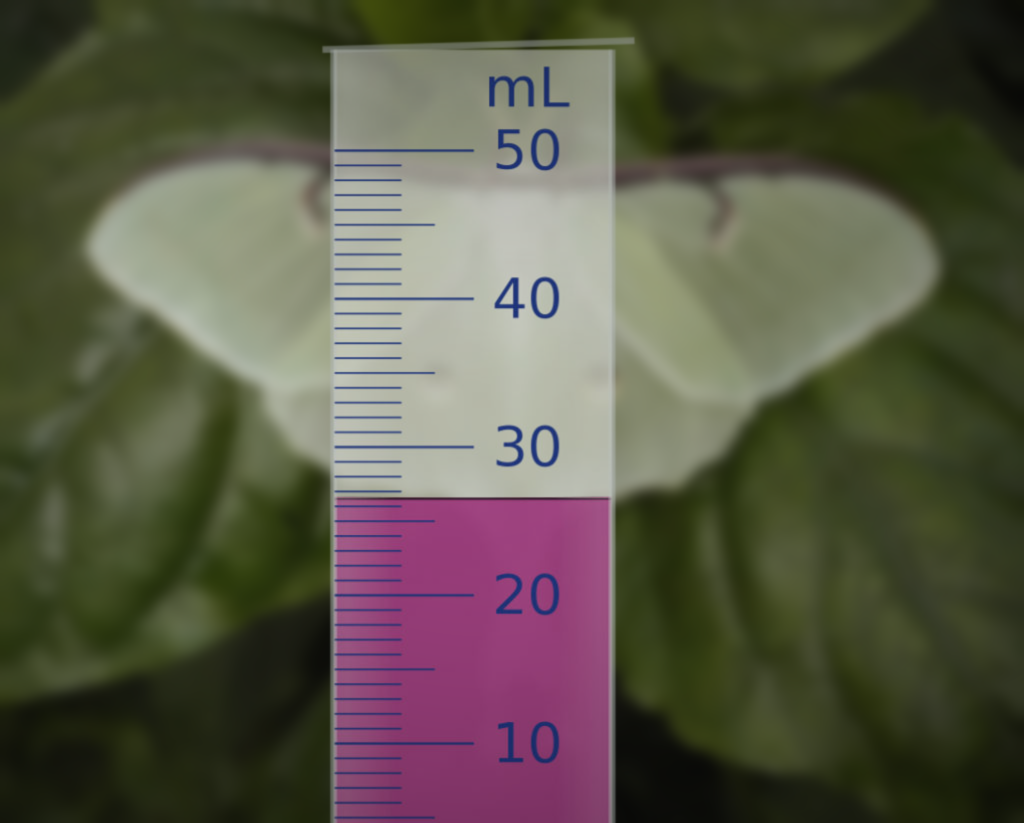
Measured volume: 26.5 (mL)
